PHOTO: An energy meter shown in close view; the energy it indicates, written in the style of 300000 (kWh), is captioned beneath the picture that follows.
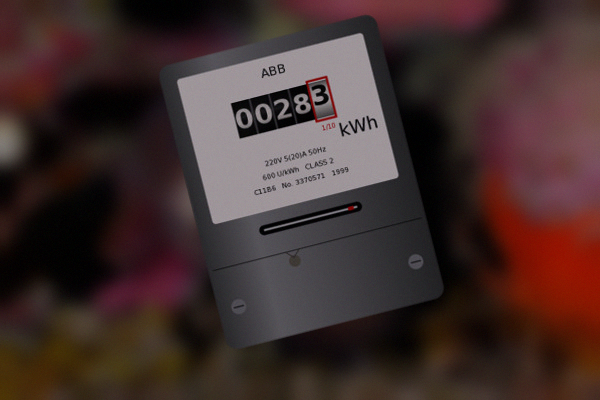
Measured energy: 28.3 (kWh)
